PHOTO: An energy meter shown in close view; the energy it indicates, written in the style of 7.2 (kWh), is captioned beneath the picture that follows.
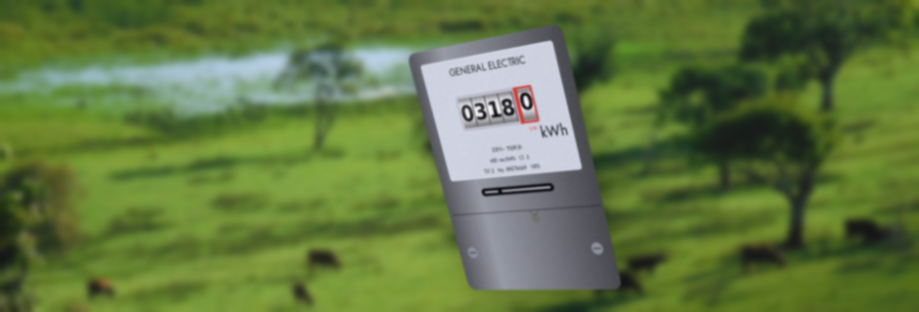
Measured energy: 318.0 (kWh)
